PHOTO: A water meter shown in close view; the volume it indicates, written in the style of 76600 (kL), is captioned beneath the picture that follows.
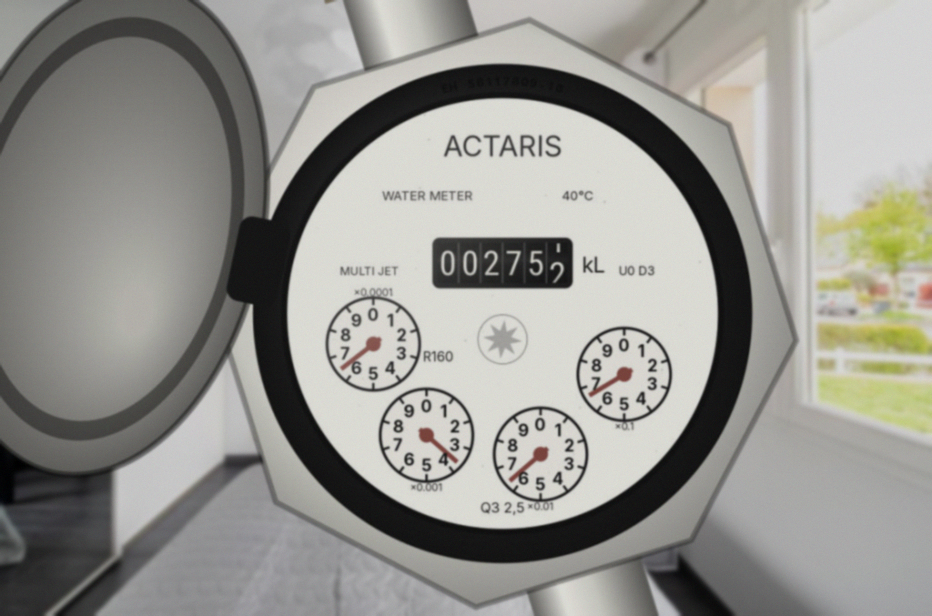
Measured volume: 2751.6636 (kL)
